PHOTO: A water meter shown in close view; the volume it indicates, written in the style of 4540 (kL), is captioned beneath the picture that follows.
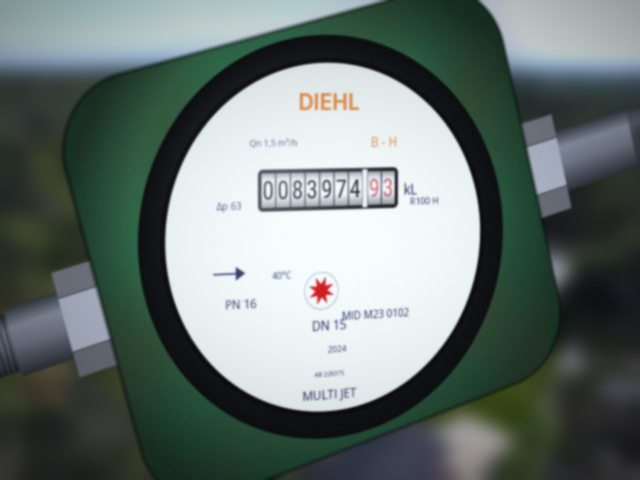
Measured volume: 83974.93 (kL)
